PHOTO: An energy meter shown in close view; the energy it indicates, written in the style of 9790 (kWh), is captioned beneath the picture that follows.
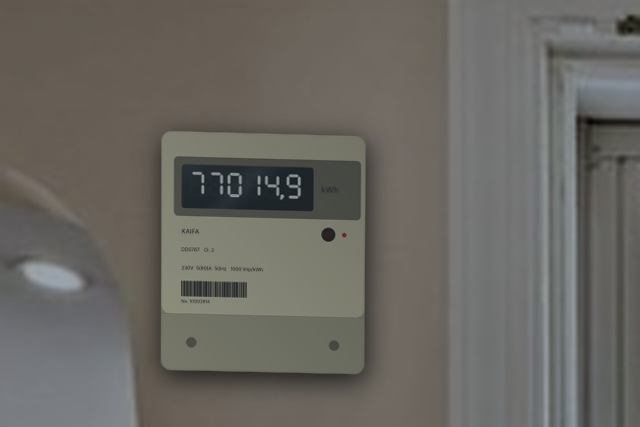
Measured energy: 77014.9 (kWh)
